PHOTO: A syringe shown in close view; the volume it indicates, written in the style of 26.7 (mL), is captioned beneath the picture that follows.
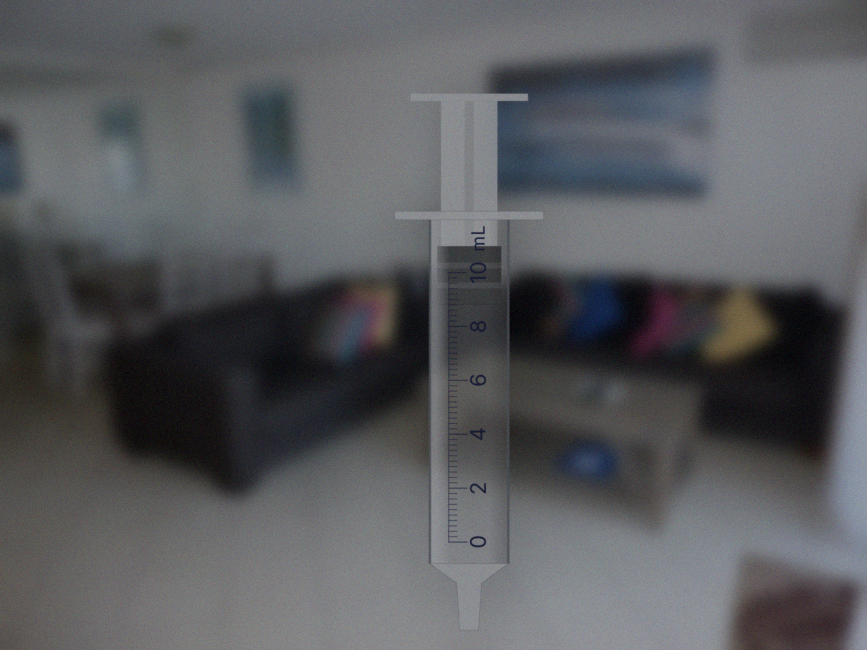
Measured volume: 8.8 (mL)
